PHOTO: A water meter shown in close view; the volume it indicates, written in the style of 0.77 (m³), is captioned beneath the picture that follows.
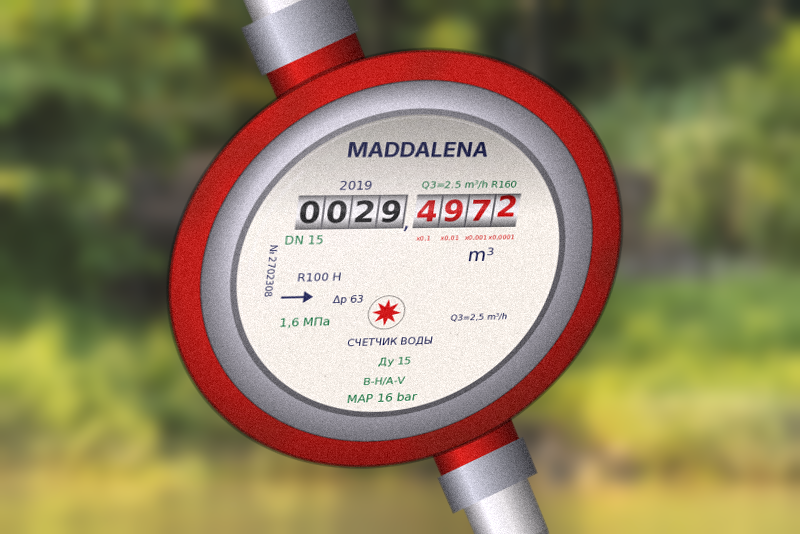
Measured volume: 29.4972 (m³)
